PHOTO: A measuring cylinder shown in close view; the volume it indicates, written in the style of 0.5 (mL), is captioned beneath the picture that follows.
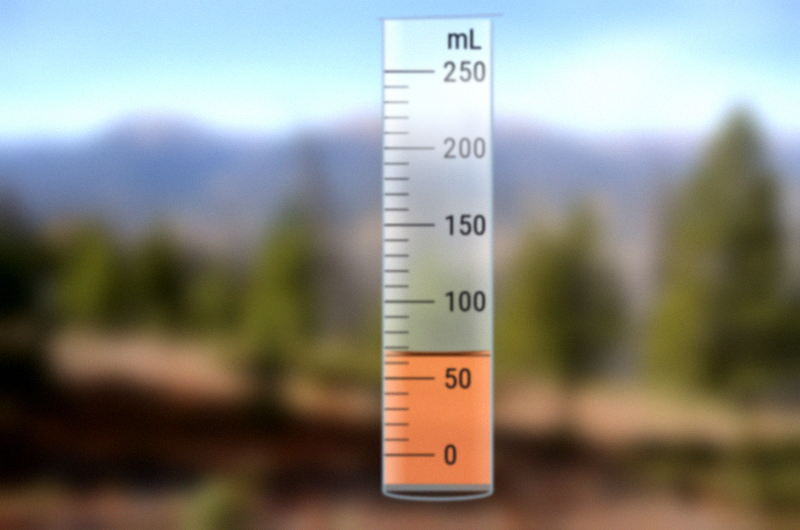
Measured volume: 65 (mL)
